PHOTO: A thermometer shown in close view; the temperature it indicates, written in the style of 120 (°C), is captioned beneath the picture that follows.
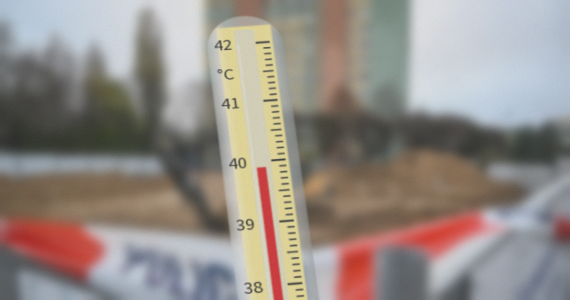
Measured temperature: 39.9 (°C)
